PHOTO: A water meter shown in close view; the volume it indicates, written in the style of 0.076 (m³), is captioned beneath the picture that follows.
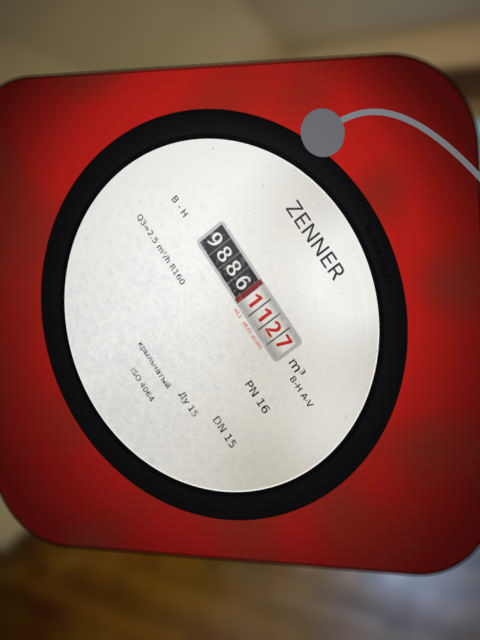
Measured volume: 9886.1127 (m³)
